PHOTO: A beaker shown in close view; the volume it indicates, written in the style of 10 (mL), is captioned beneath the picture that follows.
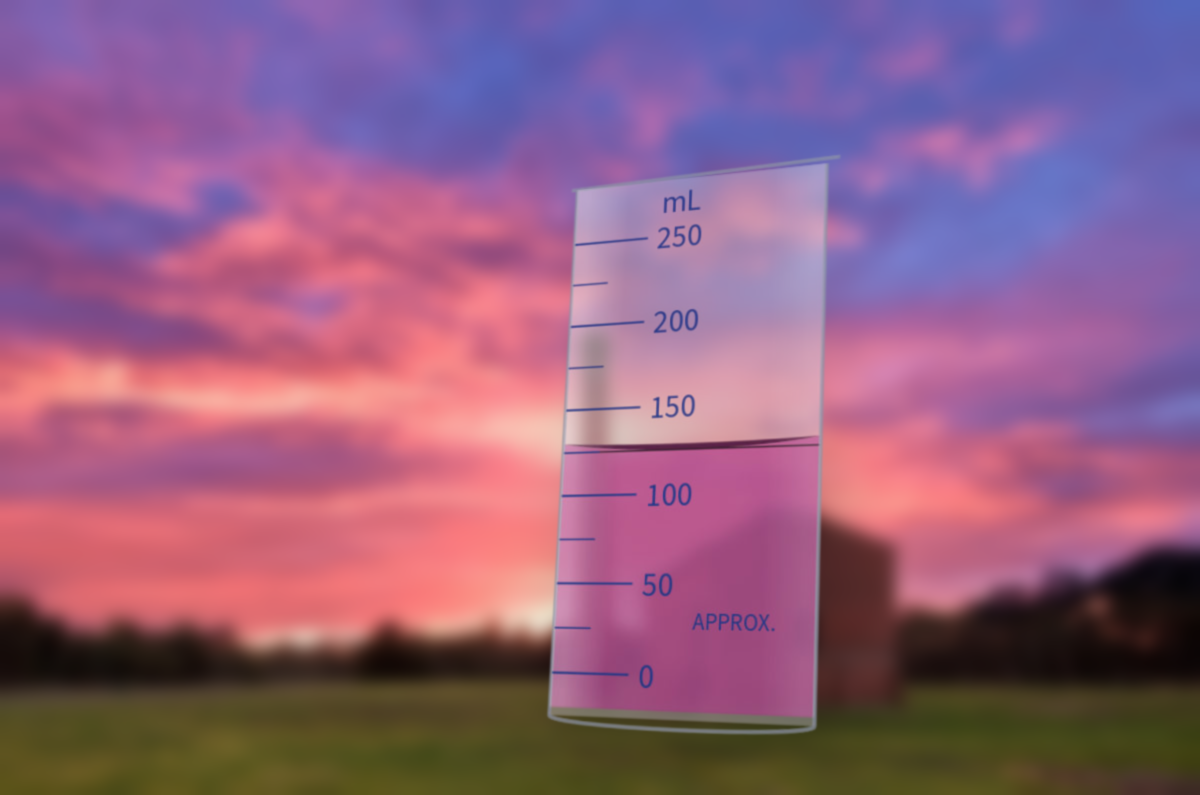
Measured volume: 125 (mL)
